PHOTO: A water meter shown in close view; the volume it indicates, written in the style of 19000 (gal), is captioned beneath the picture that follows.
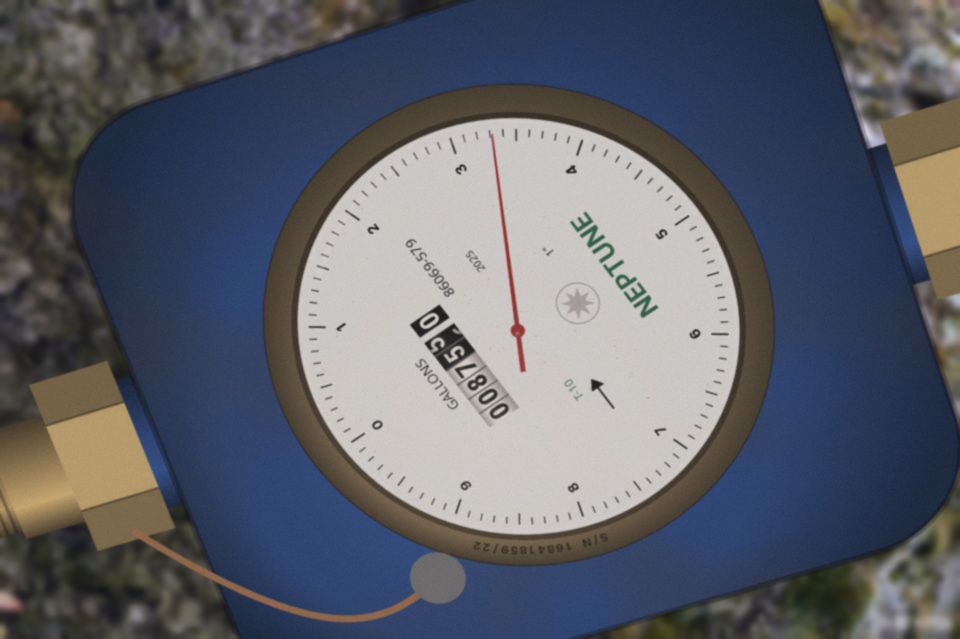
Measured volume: 87553.3 (gal)
